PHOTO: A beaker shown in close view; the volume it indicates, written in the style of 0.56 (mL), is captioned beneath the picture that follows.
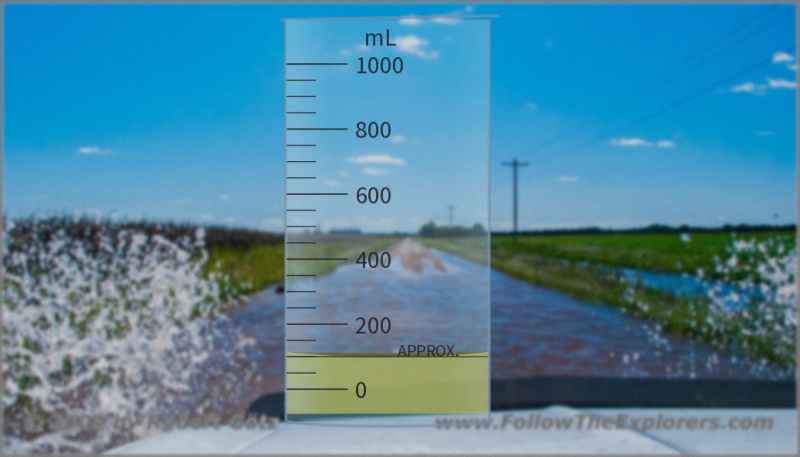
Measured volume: 100 (mL)
